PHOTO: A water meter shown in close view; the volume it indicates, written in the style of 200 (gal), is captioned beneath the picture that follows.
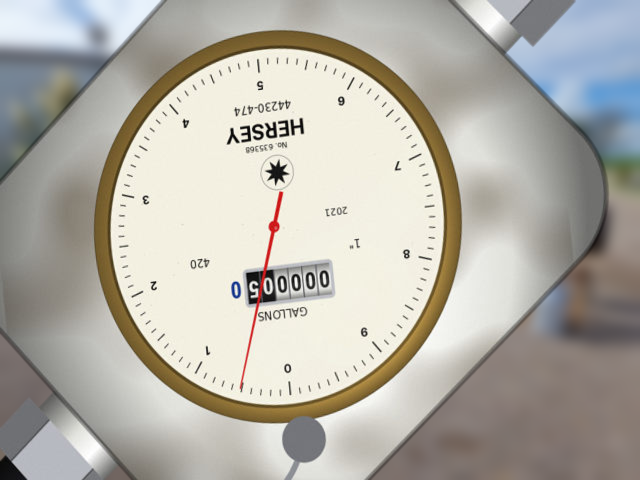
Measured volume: 50.5 (gal)
